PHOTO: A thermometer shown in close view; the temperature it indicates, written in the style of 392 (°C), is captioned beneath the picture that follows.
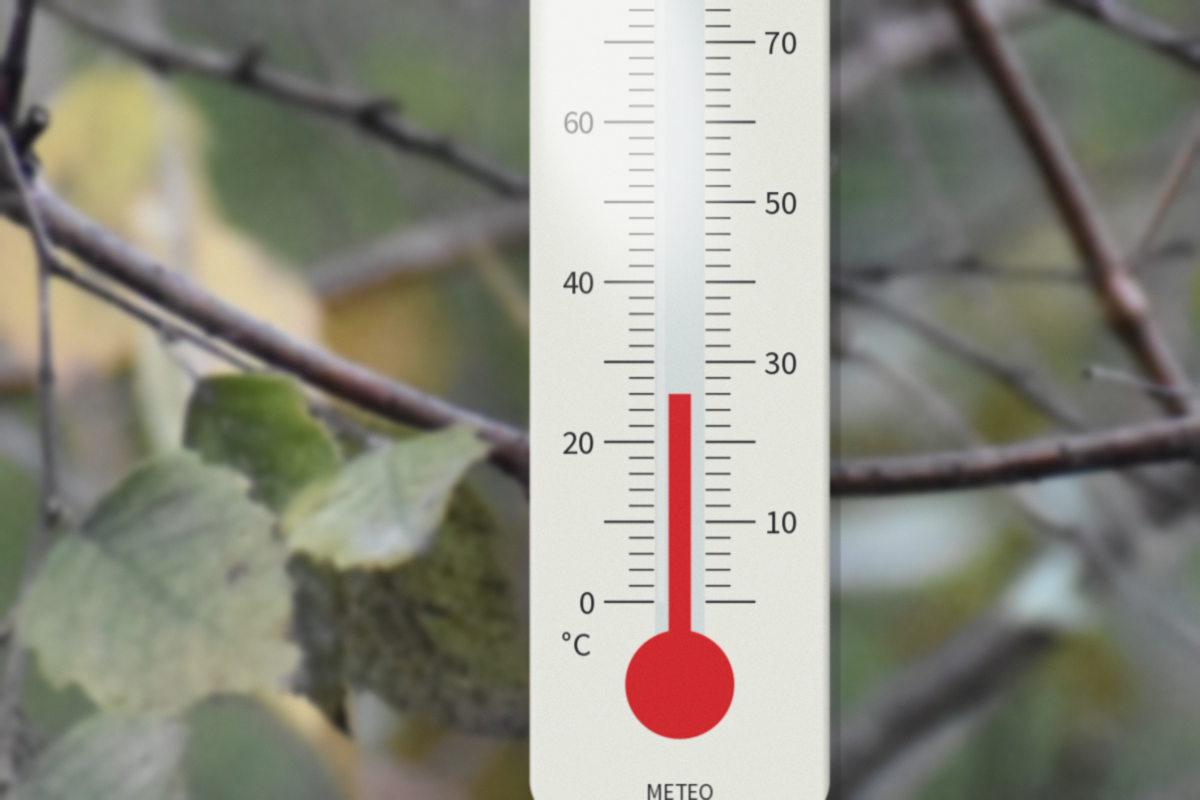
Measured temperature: 26 (°C)
